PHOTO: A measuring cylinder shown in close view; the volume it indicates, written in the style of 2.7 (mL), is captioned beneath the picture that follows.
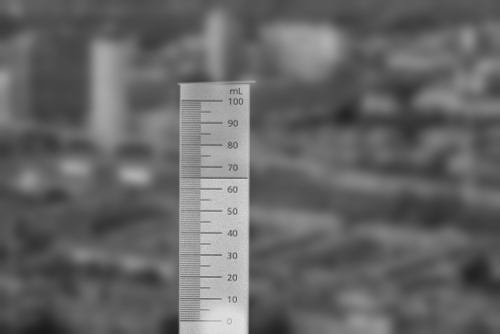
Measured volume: 65 (mL)
